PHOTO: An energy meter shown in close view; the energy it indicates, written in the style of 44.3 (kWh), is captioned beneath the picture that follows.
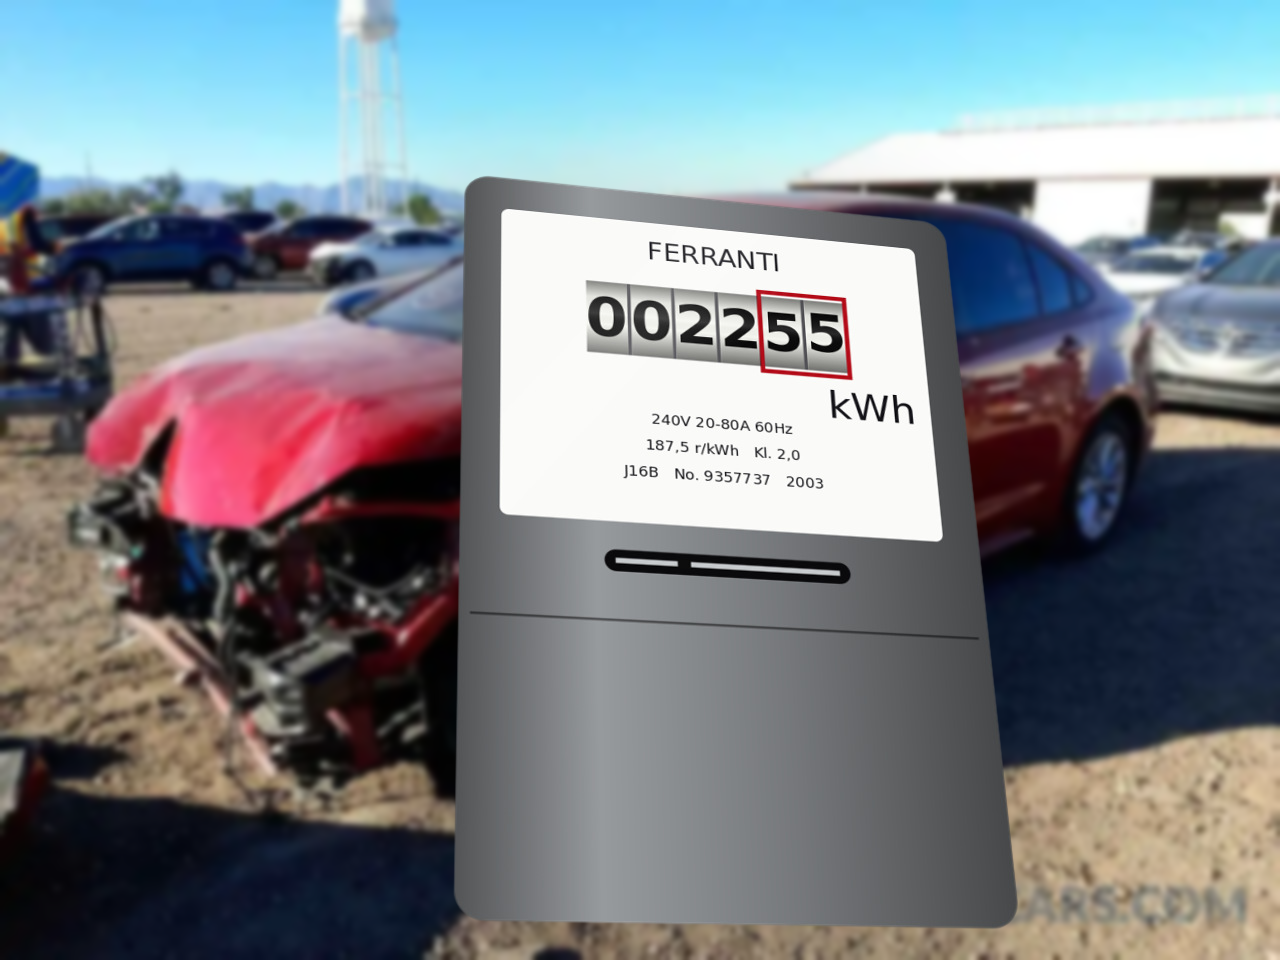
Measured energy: 22.55 (kWh)
